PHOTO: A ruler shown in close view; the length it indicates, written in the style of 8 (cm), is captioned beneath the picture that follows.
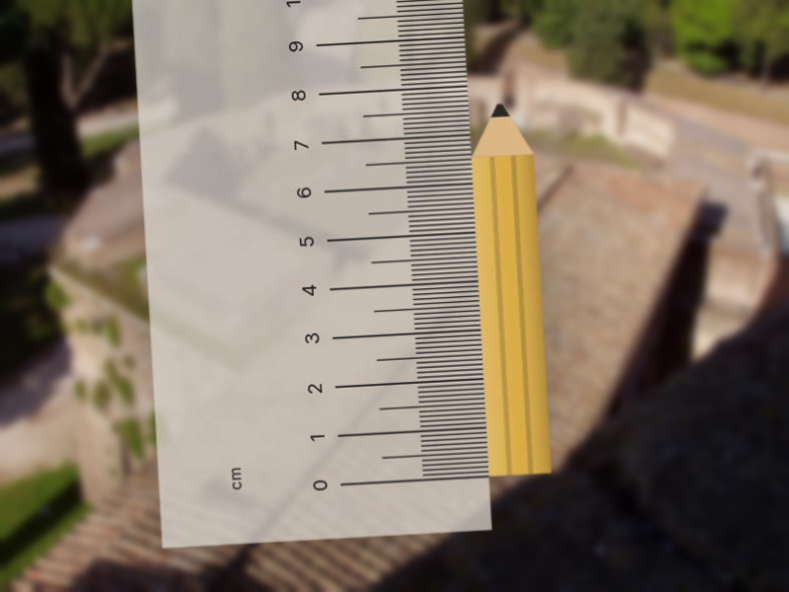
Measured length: 7.6 (cm)
